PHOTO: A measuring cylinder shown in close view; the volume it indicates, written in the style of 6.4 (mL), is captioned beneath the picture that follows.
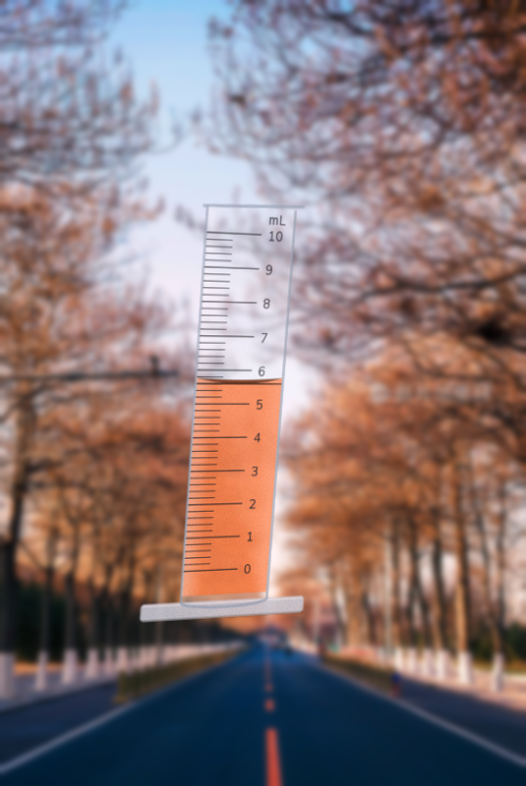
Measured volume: 5.6 (mL)
